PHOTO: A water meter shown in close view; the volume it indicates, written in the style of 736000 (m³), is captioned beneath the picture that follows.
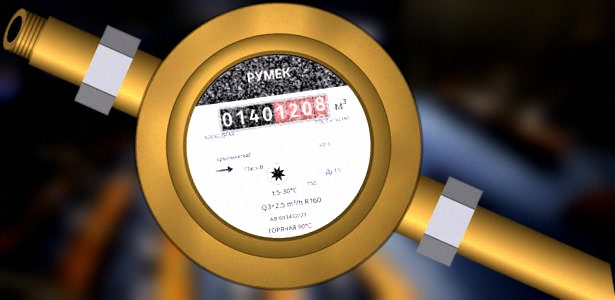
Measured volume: 140.1208 (m³)
